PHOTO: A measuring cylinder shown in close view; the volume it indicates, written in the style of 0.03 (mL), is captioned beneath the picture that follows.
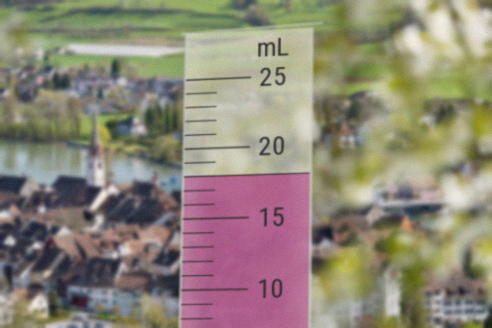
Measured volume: 18 (mL)
